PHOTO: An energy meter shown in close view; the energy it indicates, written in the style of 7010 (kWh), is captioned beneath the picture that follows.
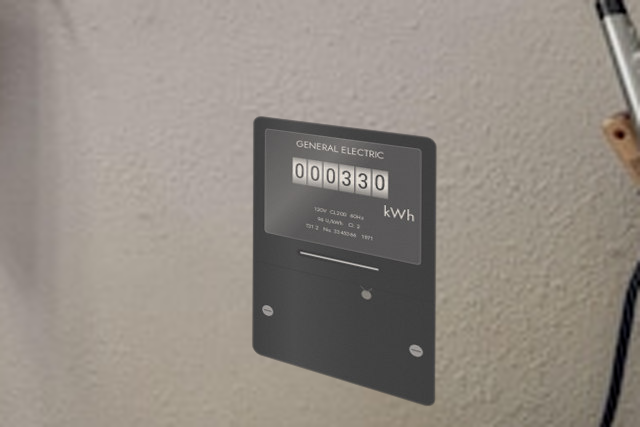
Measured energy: 330 (kWh)
